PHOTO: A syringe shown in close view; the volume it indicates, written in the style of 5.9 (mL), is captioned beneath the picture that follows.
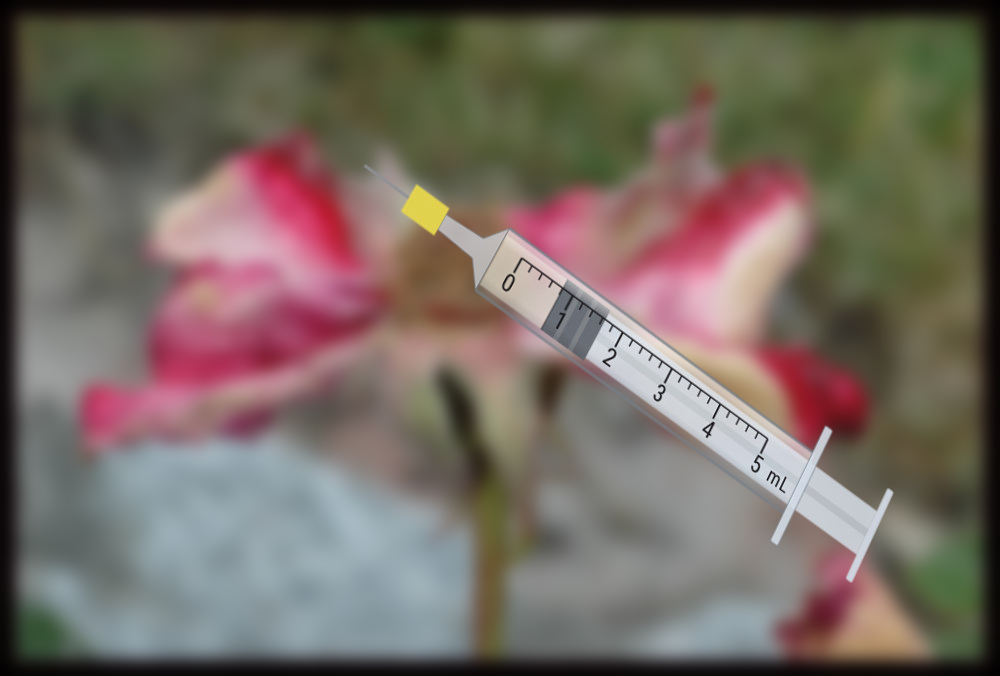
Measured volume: 0.8 (mL)
